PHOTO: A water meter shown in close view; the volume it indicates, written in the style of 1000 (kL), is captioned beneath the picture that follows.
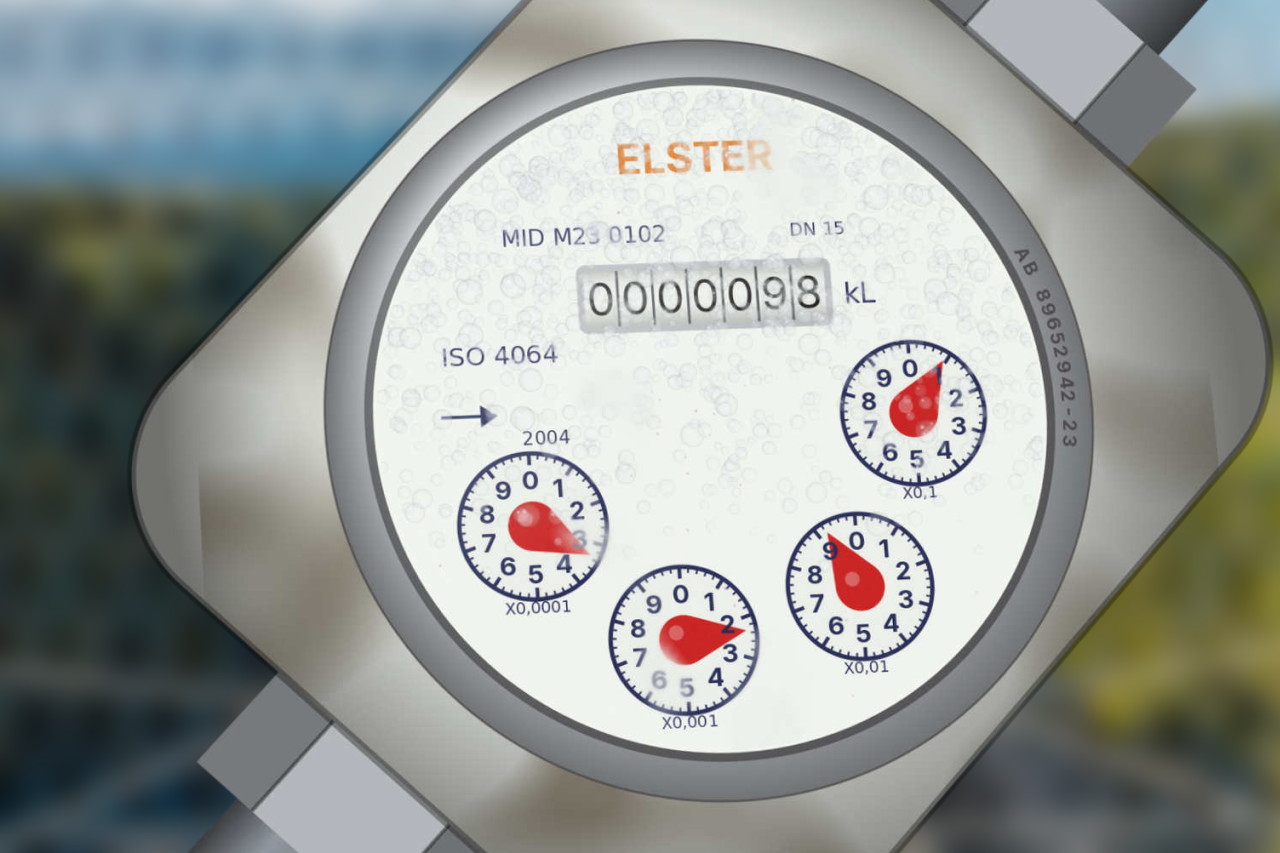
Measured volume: 98.0923 (kL)
